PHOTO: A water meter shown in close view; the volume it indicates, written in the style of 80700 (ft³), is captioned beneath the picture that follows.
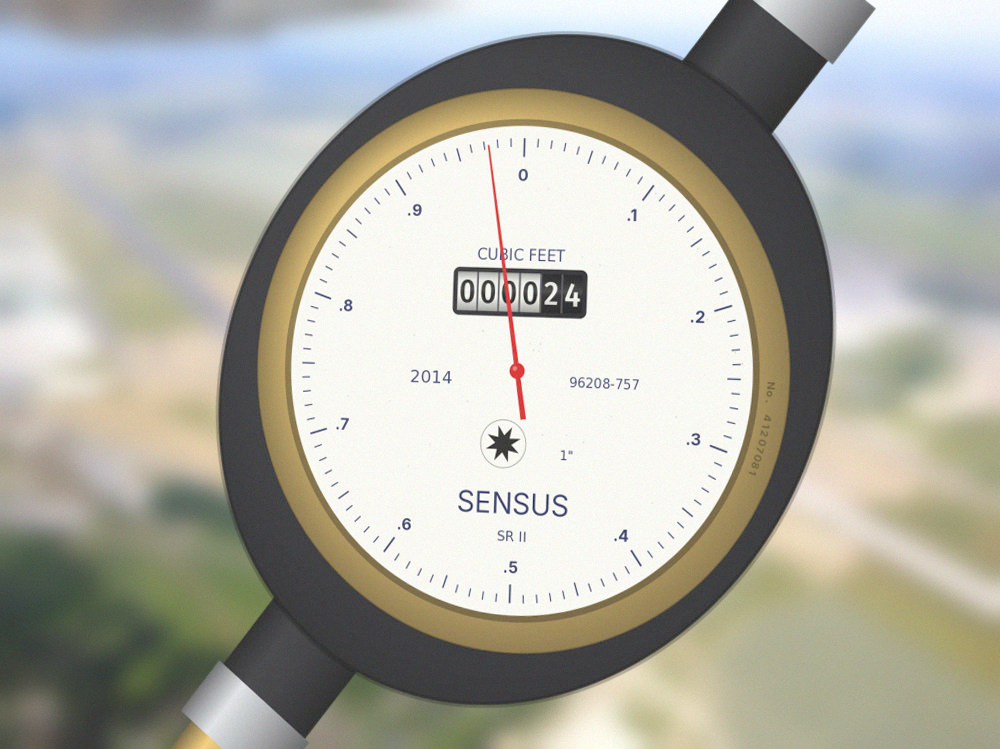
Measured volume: 23.97 (ft³)
